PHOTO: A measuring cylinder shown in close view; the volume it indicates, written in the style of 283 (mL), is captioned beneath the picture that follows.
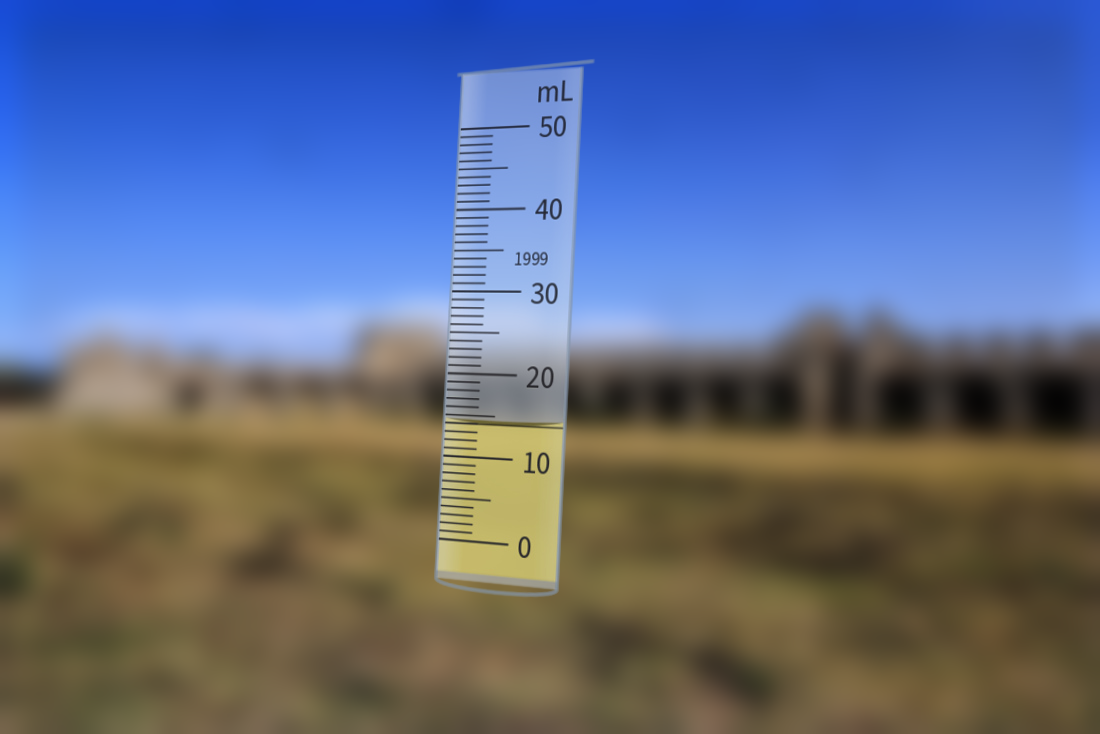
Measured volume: 14 (mL)
